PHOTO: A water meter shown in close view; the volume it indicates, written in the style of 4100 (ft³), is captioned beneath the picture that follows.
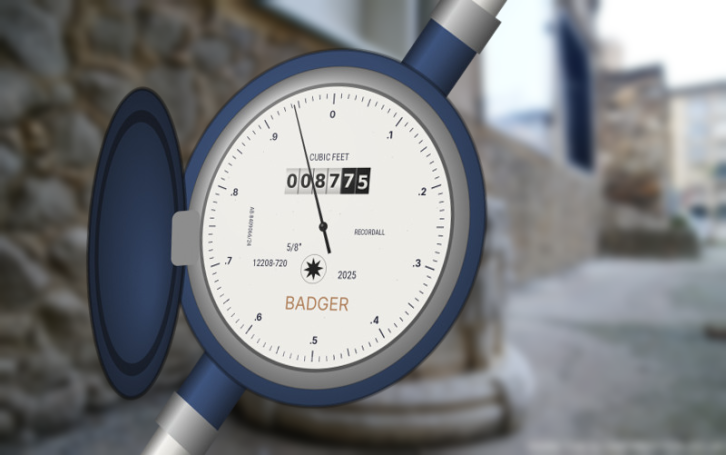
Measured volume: 8774.94 (ft³)
